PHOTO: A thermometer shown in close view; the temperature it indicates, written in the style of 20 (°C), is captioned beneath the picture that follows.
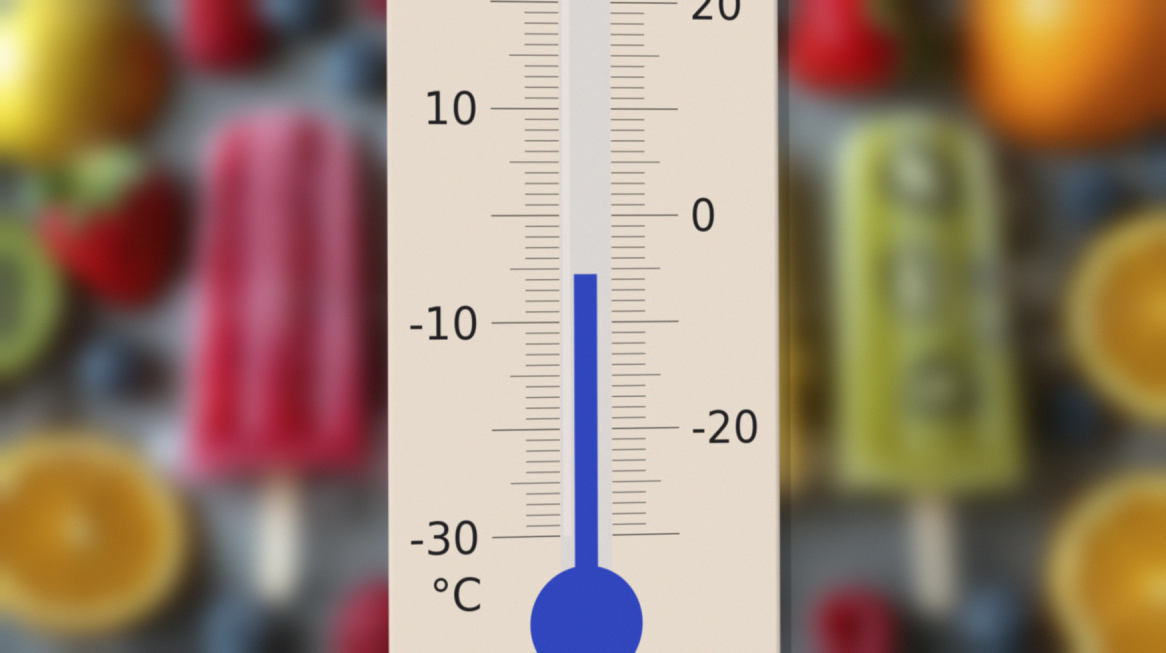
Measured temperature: -5.5 (°C)
